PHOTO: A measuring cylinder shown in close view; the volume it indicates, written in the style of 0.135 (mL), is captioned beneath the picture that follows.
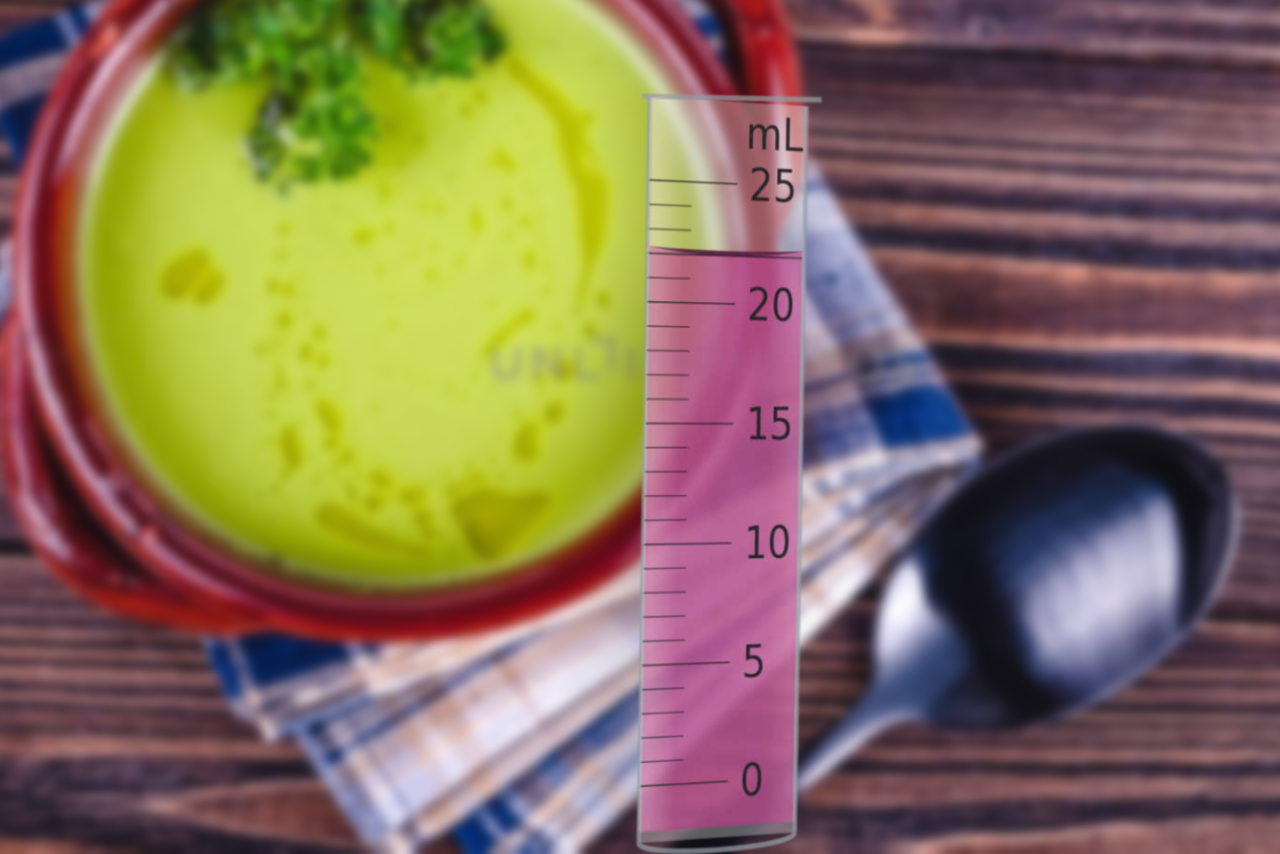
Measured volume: 22 (mL)
